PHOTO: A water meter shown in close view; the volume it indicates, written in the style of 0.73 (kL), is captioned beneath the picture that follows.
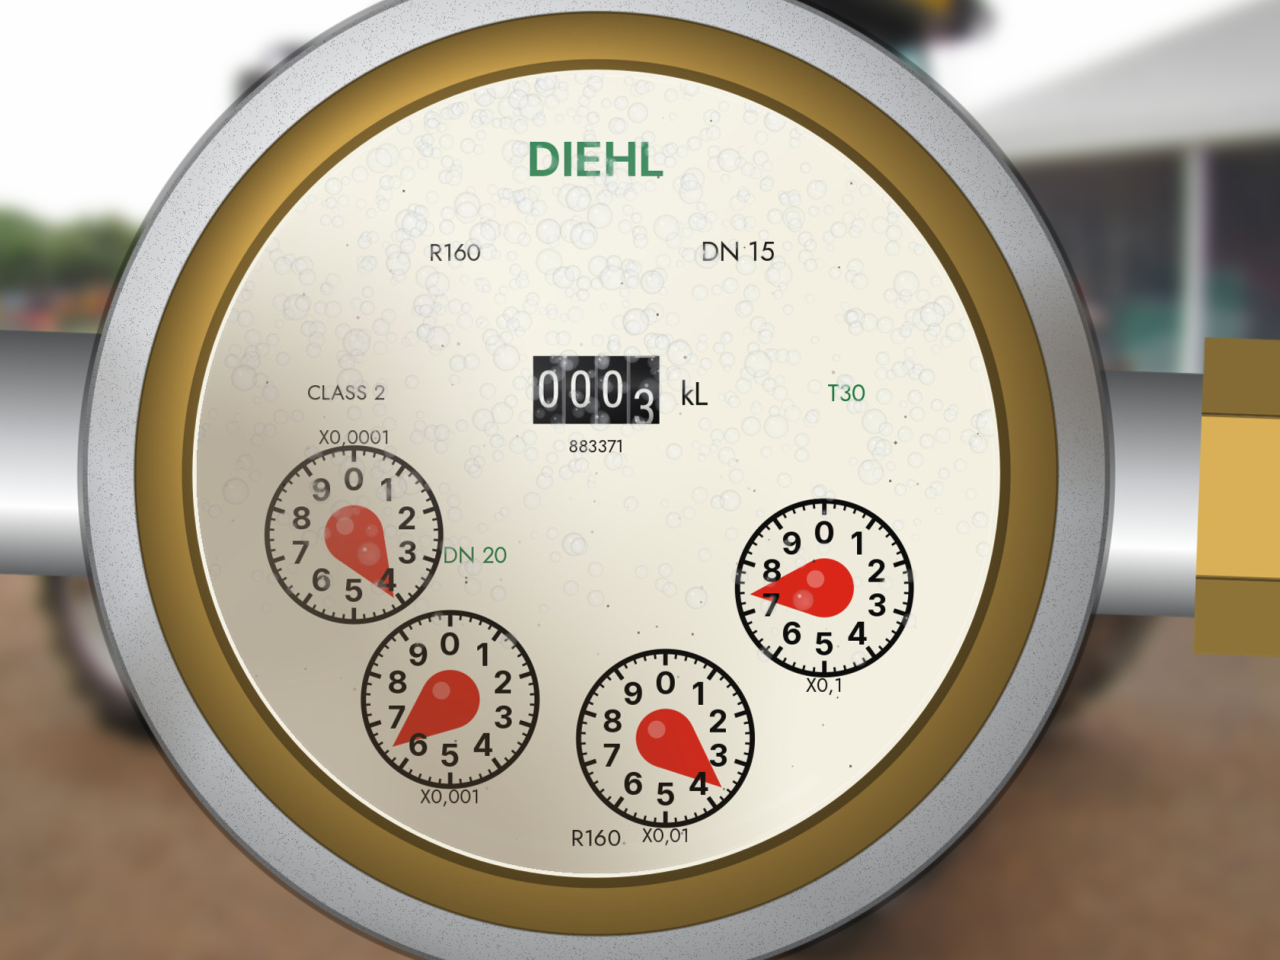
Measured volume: 2.7364 (kL)
